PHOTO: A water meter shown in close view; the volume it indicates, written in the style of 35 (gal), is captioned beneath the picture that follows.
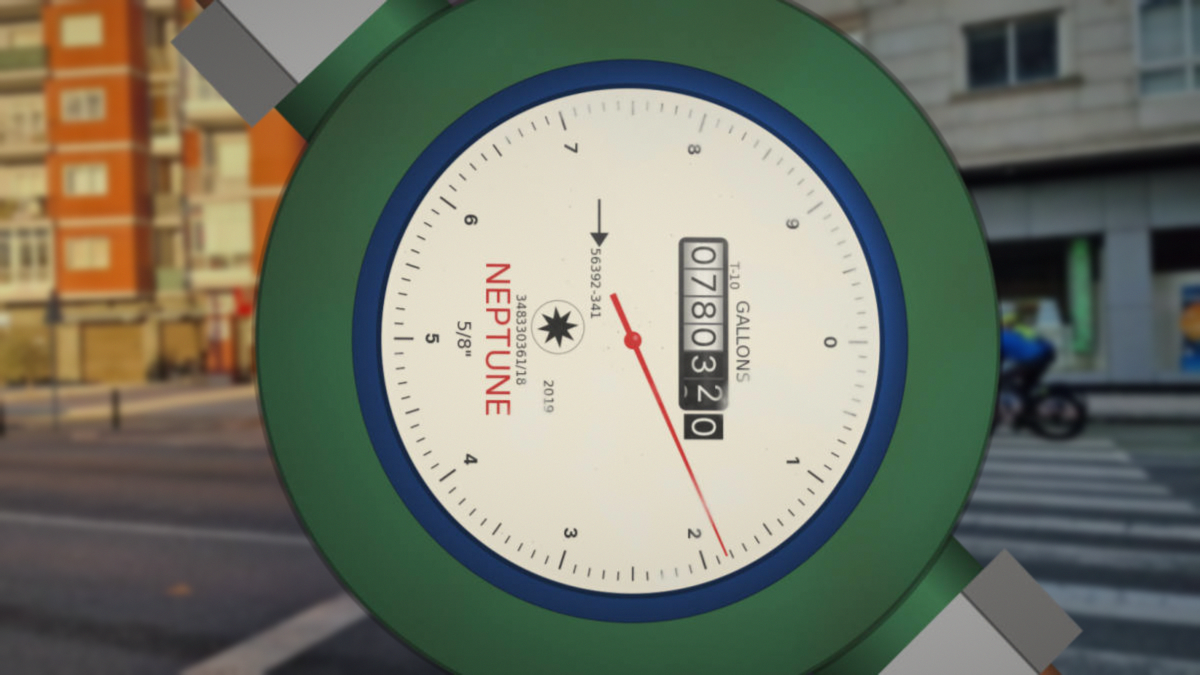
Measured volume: 780321.8 (gal)
